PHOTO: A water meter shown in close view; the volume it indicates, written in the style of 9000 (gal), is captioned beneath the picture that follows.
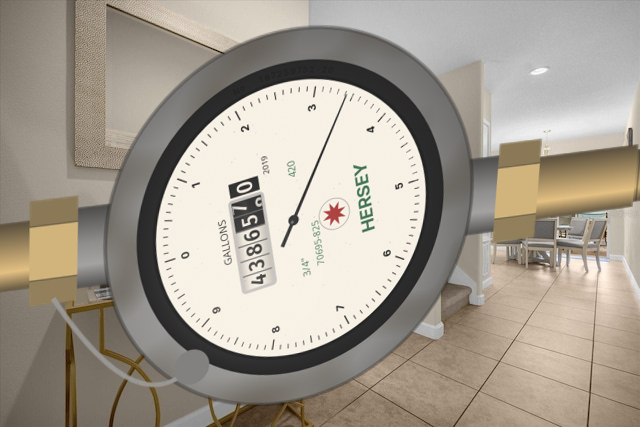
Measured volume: 4386573.4 (gal)
